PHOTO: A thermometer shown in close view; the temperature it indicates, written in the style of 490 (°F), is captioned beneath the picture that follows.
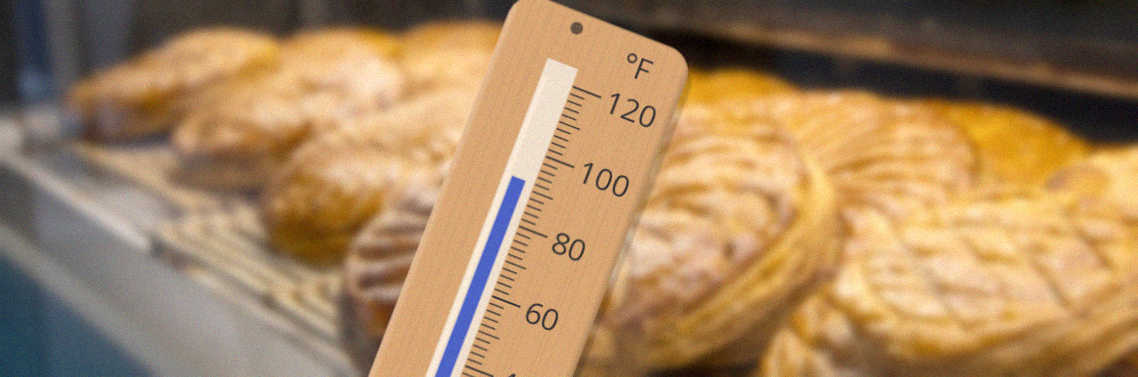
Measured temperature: 92 (°F)
